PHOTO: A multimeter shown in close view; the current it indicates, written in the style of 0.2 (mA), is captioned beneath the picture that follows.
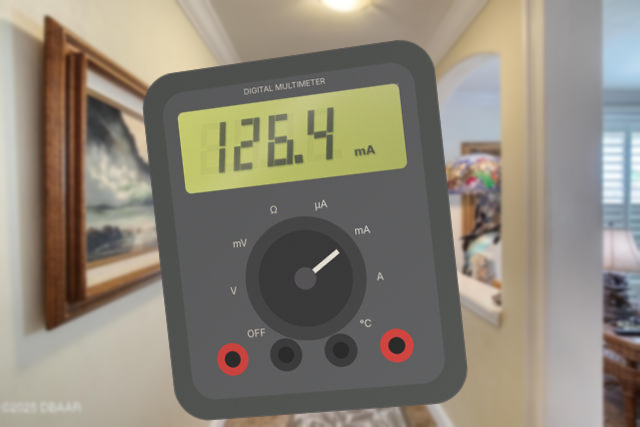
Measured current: 126.4 (mA)
